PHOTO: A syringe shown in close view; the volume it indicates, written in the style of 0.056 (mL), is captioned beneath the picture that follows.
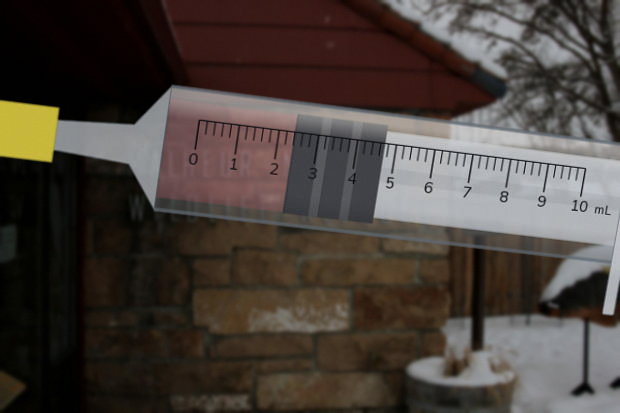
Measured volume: 2.4 (mL)
